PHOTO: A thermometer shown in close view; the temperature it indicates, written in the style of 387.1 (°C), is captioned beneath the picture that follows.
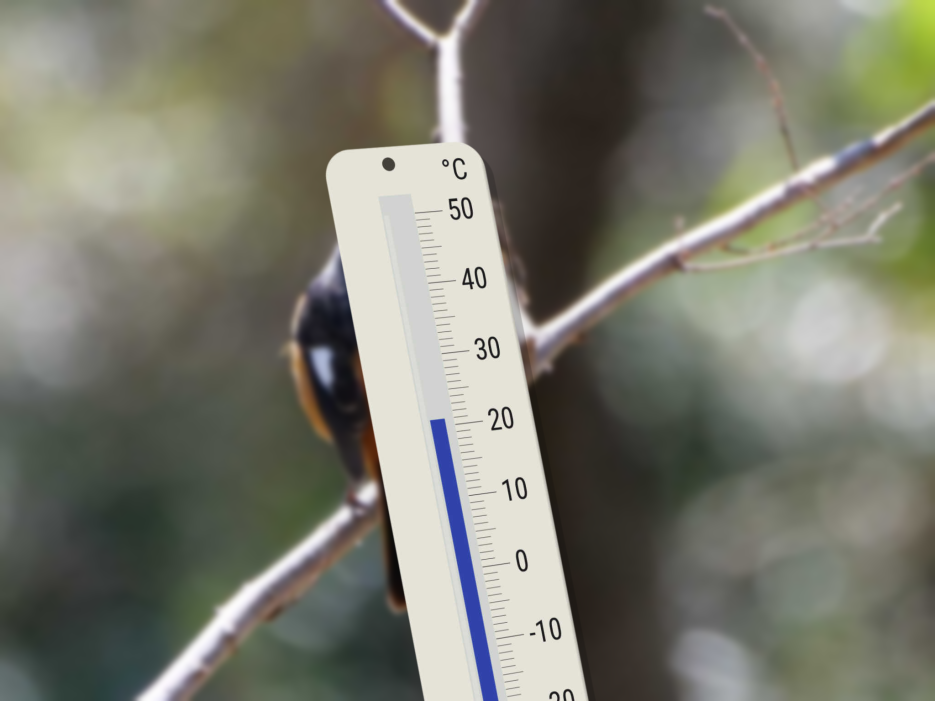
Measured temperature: 21 (°C)
